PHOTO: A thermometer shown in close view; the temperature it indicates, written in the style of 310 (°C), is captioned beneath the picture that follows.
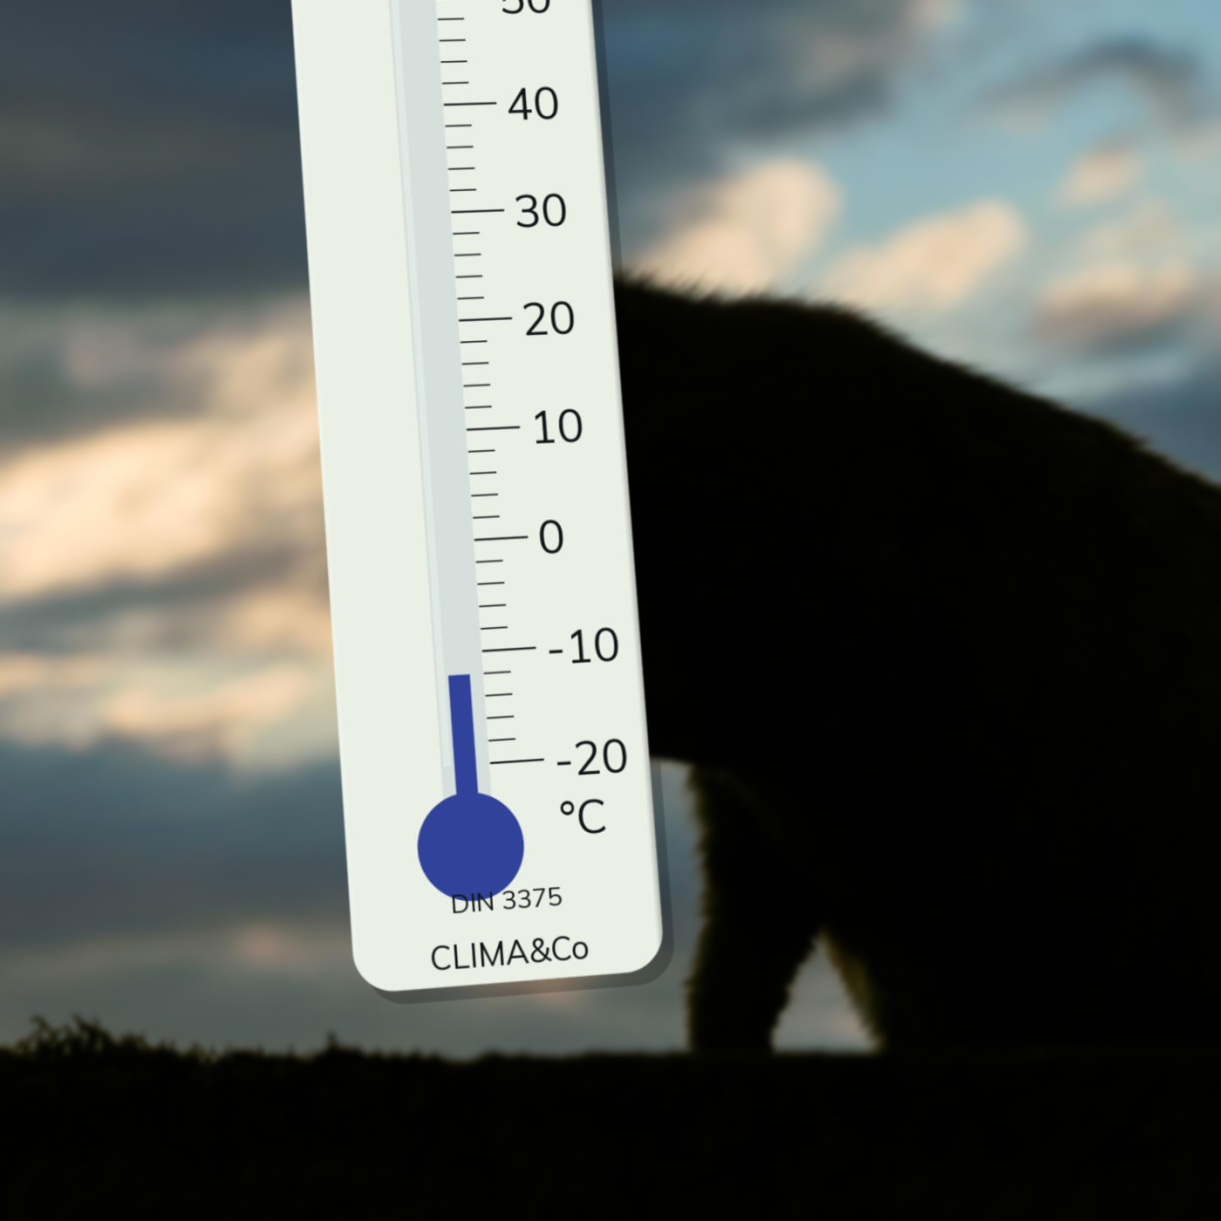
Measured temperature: -12 (°C)
